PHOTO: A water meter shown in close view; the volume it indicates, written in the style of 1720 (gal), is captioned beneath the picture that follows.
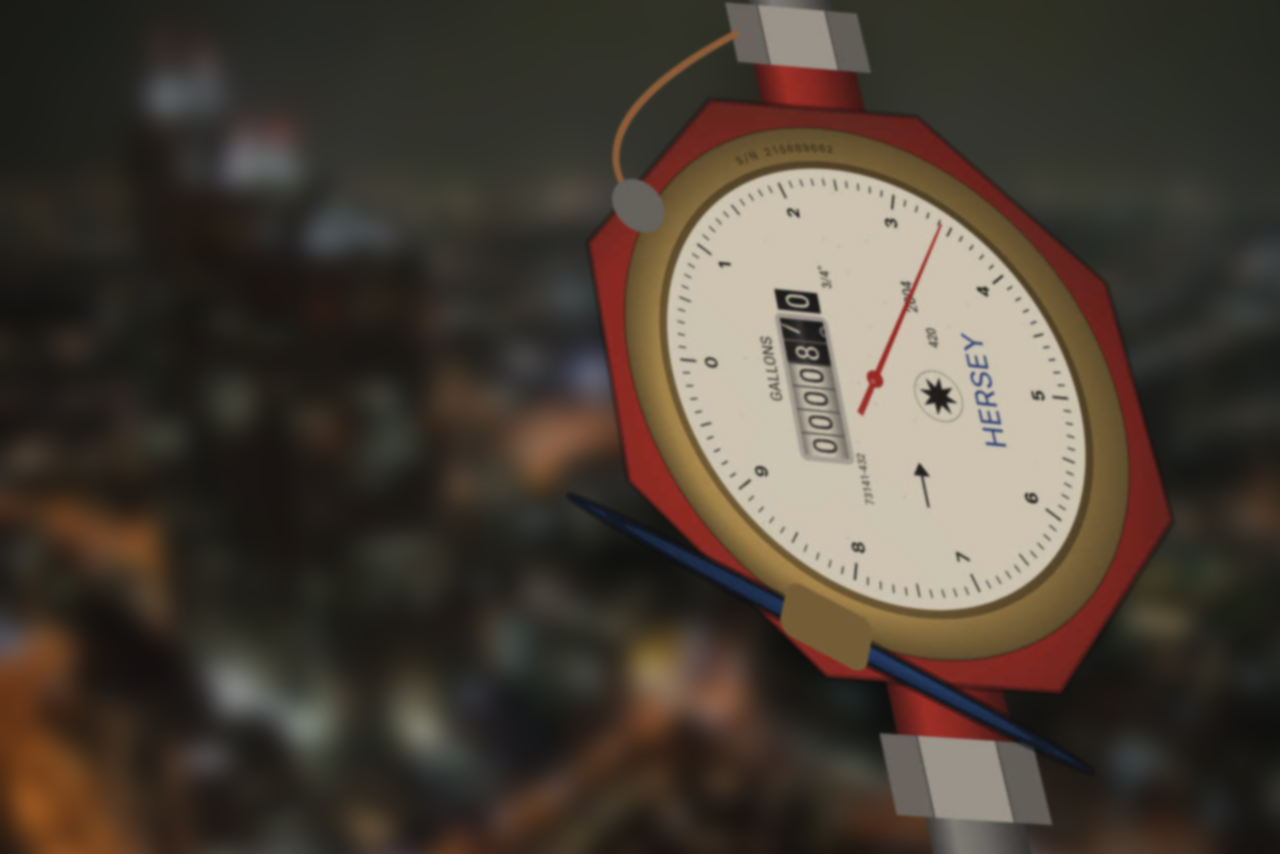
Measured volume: 873.4 (gal)
